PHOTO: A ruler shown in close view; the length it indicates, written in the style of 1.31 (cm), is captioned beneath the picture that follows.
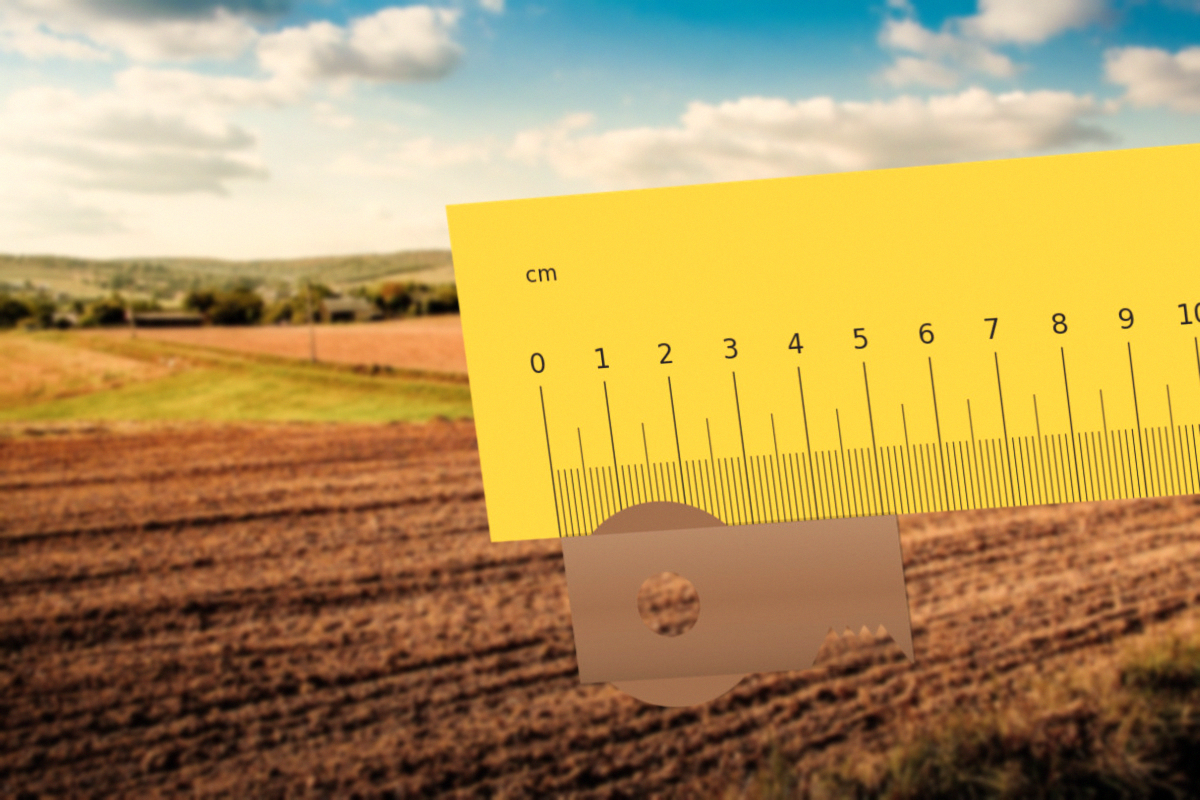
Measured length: 5.2 (cm)
